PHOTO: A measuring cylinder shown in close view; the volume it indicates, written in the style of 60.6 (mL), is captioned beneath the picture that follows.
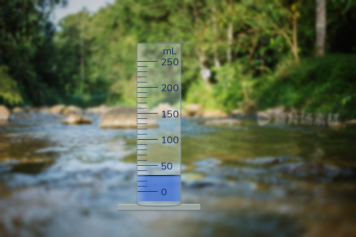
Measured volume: 30 (mL)
